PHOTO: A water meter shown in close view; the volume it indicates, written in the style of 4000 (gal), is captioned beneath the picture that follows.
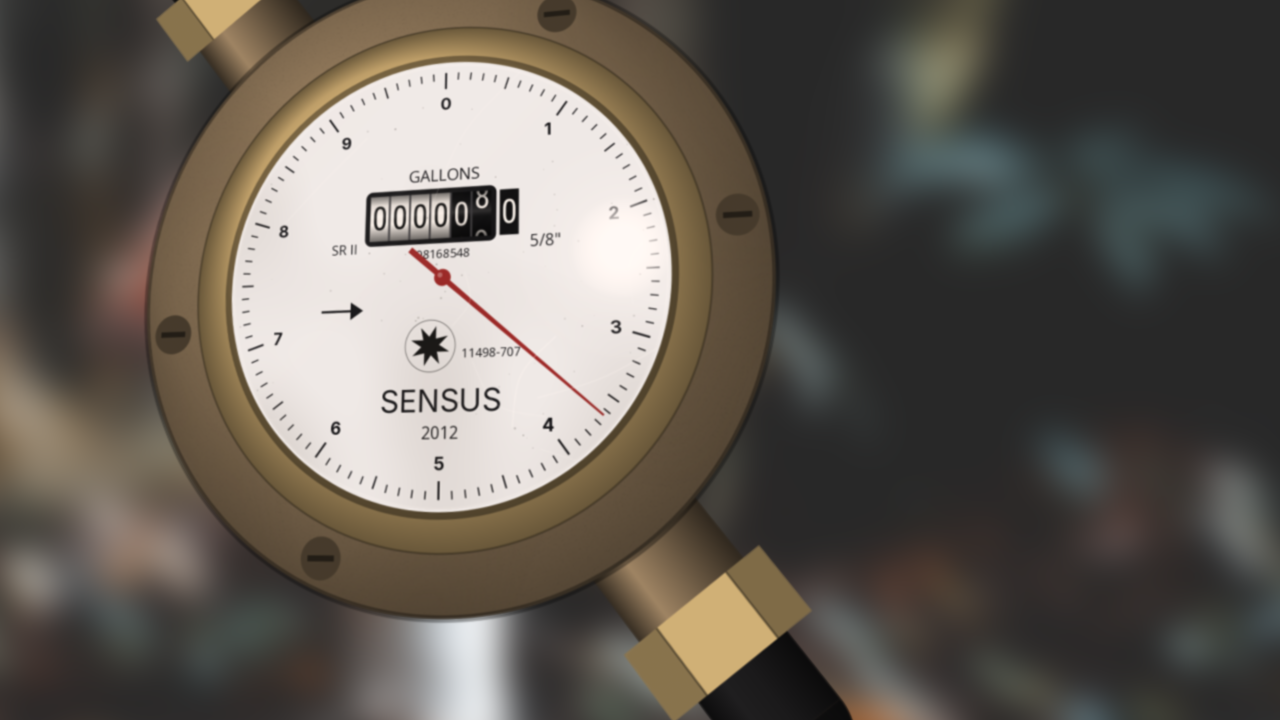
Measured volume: 83.6 (gal)
